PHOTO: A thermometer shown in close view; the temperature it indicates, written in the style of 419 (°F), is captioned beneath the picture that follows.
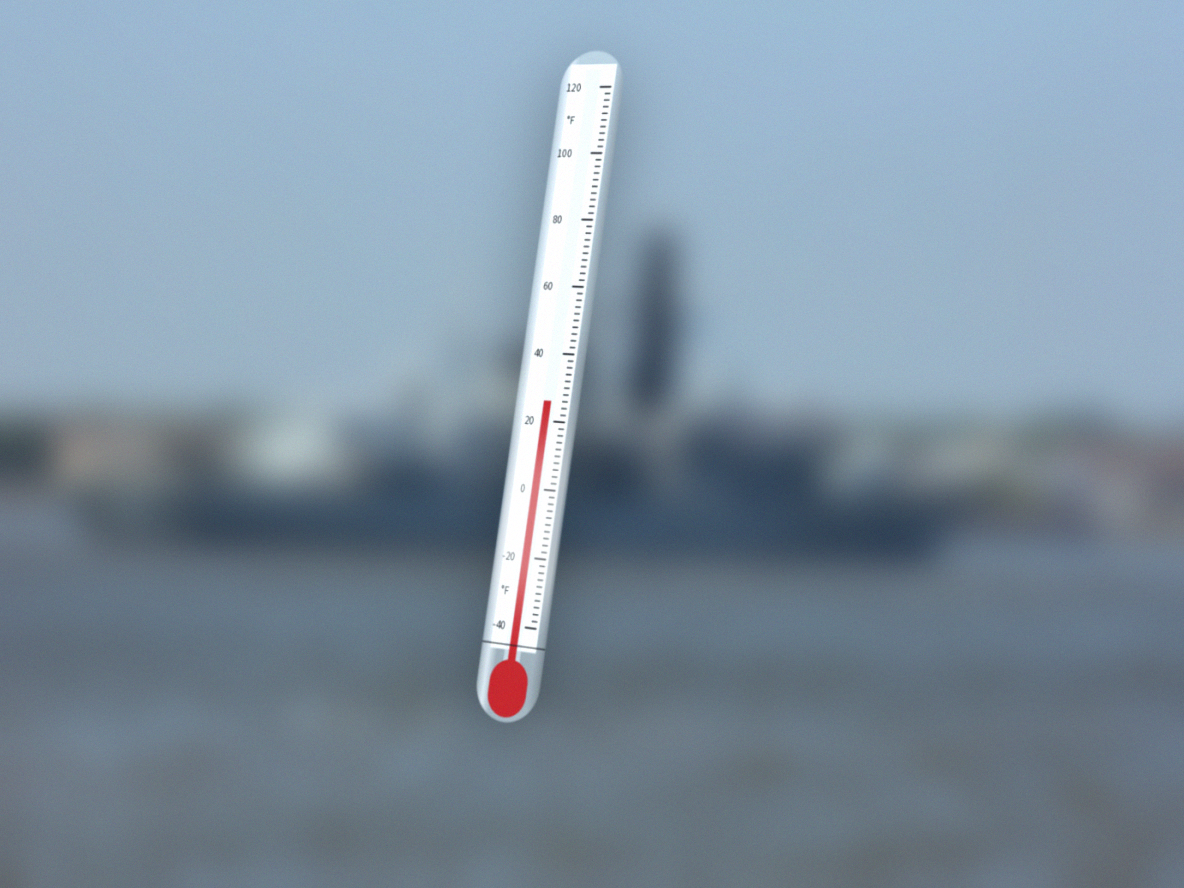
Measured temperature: 26 (°F)
